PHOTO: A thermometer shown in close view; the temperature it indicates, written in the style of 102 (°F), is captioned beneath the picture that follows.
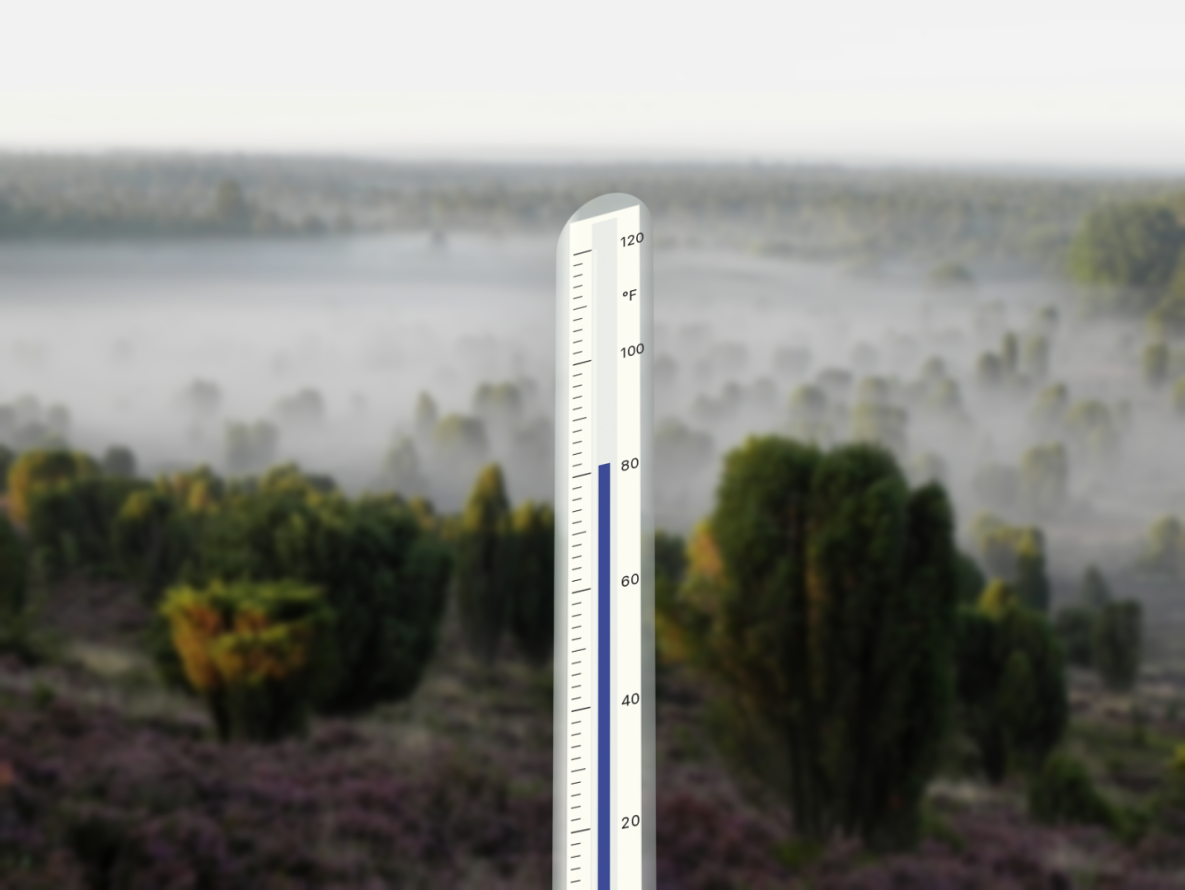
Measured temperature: 81 (°F)
